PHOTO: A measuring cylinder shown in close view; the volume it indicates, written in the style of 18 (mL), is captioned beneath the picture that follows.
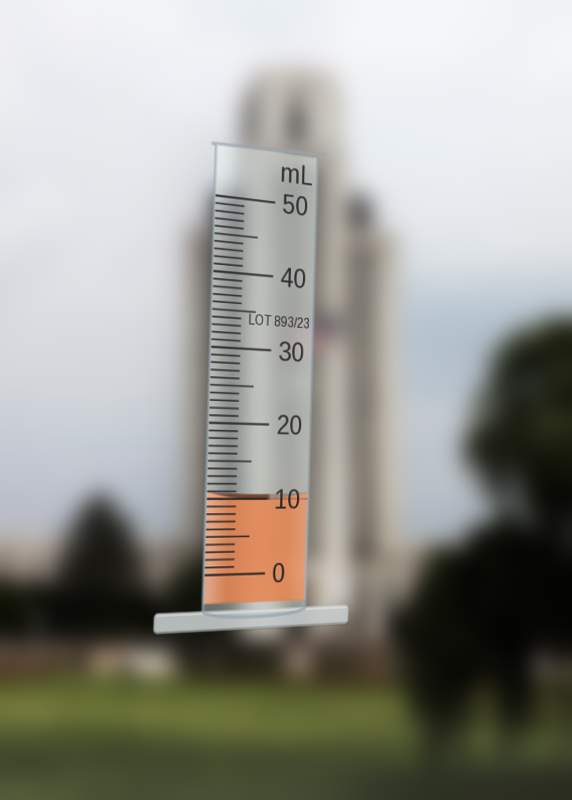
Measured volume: 10 (mL)
